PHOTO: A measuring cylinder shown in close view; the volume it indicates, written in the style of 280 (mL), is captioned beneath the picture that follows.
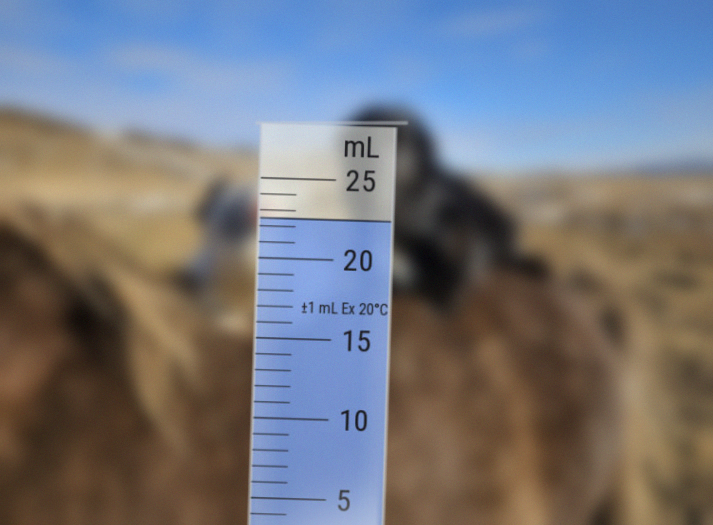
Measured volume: 22.5 (mL)
